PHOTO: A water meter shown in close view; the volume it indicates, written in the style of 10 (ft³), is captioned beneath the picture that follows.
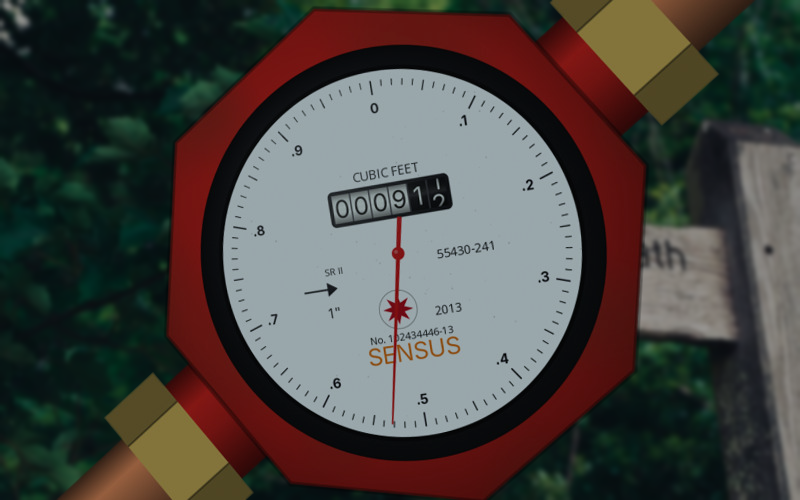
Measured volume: 911.53 (ft³)
